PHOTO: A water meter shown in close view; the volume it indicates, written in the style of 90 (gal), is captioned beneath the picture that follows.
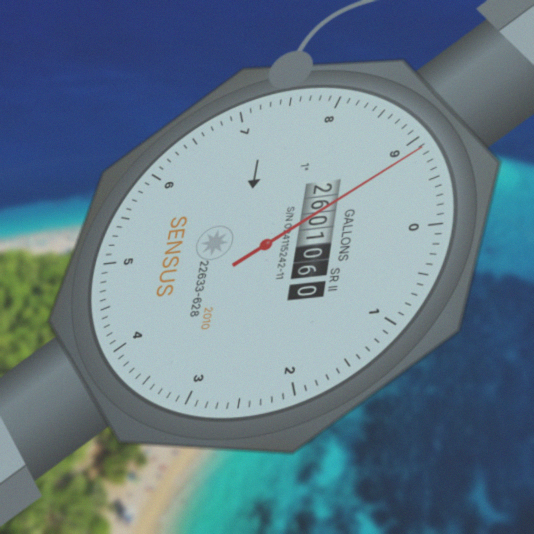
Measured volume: 2601059.1 (gal)
